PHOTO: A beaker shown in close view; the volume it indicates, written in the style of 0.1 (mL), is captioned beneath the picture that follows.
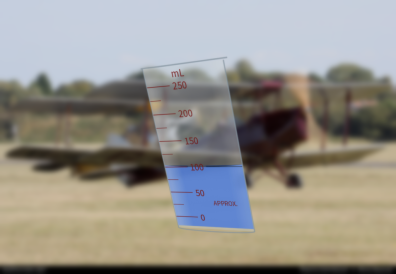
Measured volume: 100 (mL)
